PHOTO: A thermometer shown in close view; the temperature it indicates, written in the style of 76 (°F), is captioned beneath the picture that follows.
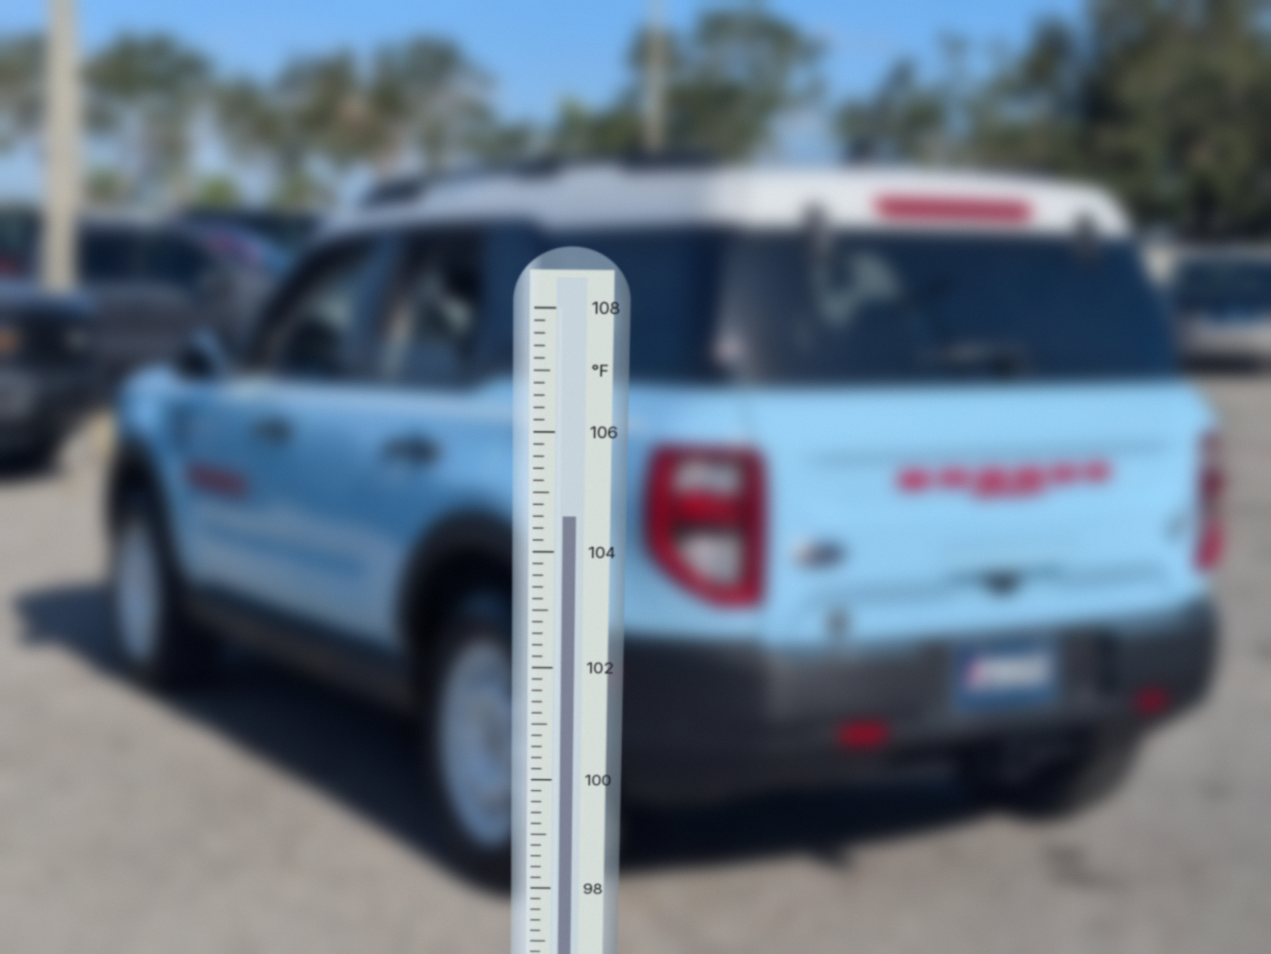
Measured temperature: 104.6 (°F)
